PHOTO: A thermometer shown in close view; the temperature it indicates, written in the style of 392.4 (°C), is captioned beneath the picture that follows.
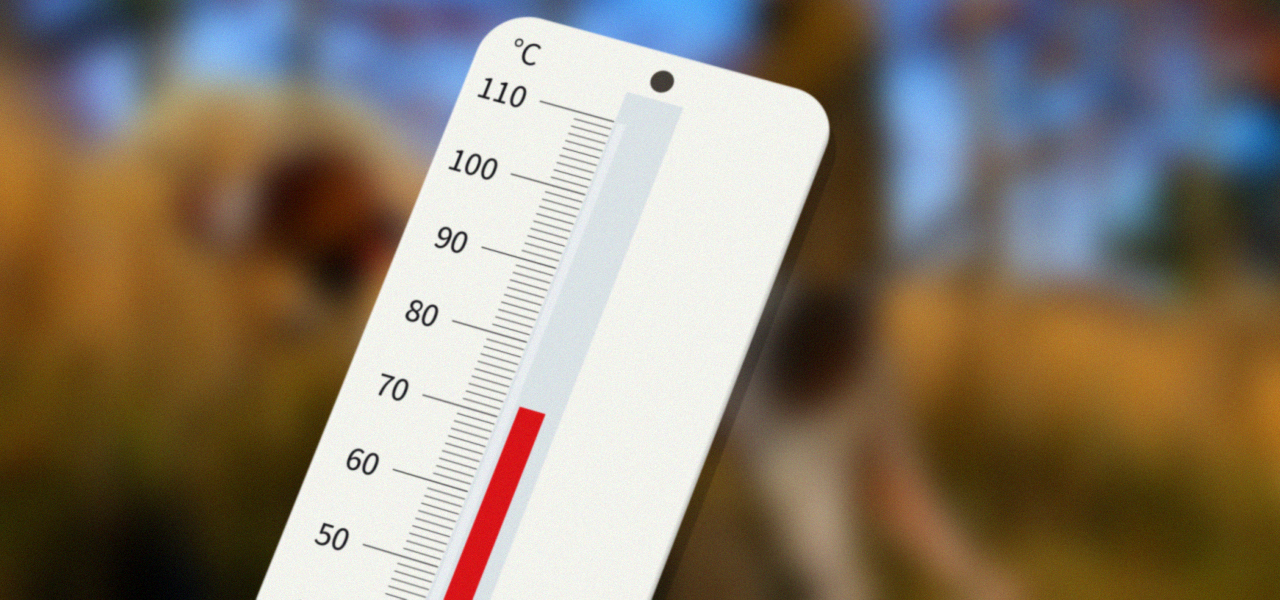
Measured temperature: 72 (°C)
